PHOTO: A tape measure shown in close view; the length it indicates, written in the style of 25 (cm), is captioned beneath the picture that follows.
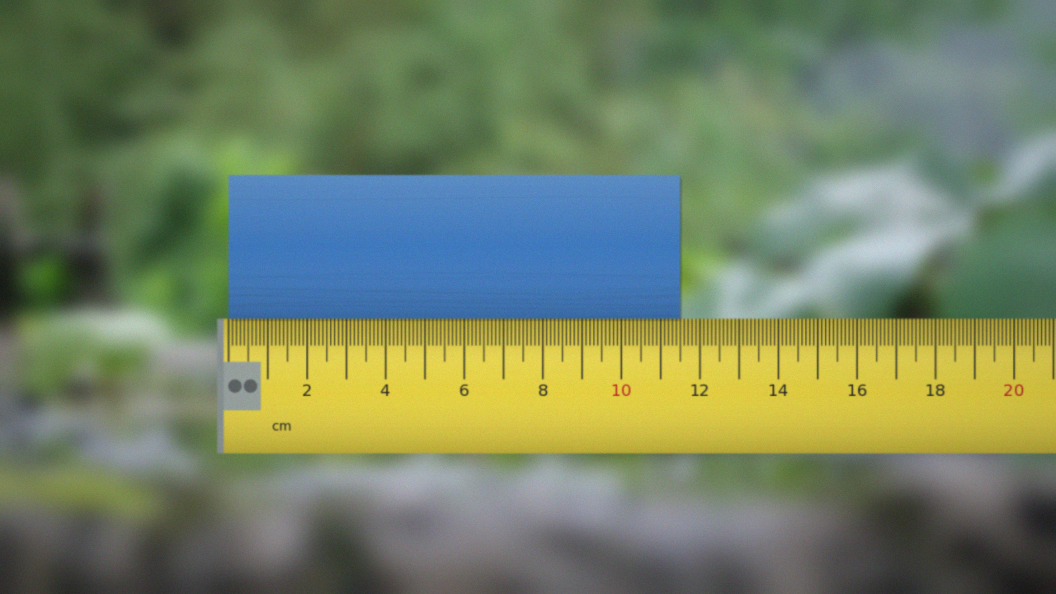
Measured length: 11.5 (cm)
